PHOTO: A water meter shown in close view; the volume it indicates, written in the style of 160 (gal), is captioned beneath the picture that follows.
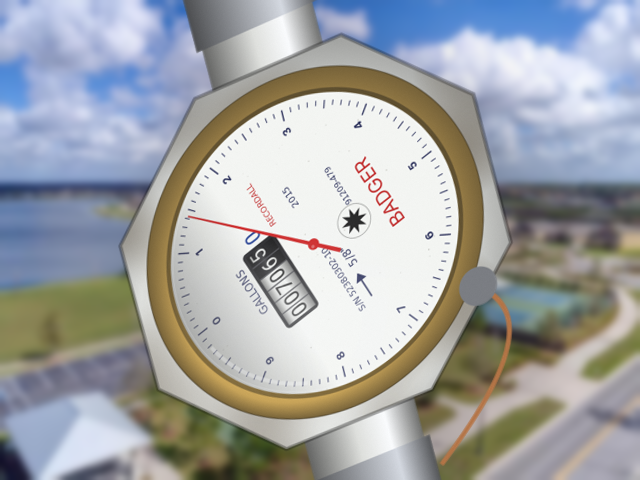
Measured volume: 70651.4 (gal)
